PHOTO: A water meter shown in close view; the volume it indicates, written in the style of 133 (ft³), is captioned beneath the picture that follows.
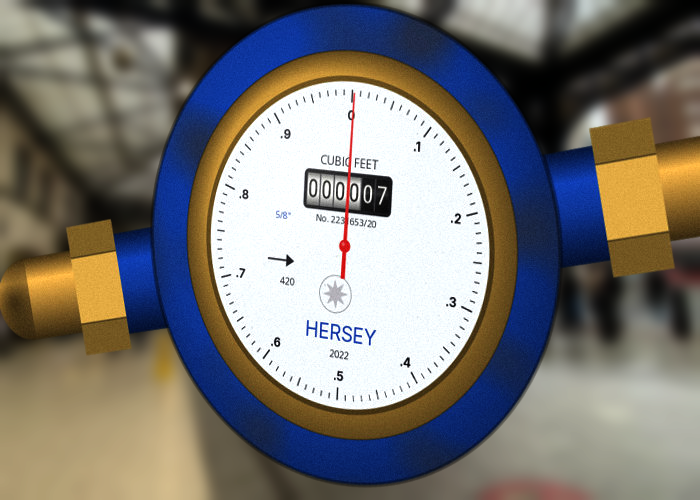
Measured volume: 7.00 (ft³)
